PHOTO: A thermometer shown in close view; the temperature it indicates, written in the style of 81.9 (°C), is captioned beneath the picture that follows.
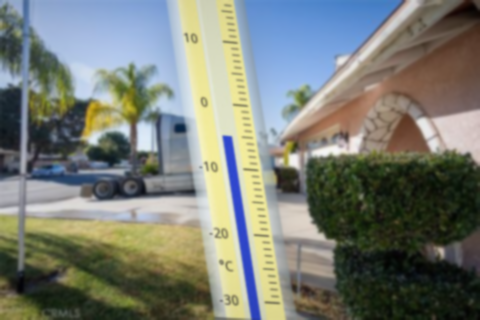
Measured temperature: -5 (°C)
